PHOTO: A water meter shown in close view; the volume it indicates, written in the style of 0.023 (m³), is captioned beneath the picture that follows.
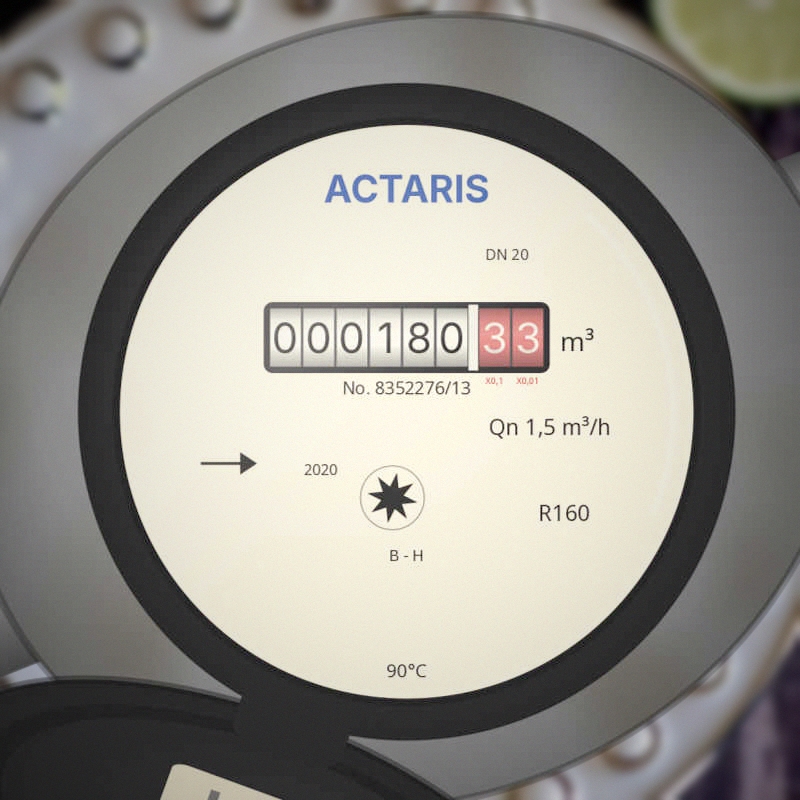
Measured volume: 180.33 (m³)
